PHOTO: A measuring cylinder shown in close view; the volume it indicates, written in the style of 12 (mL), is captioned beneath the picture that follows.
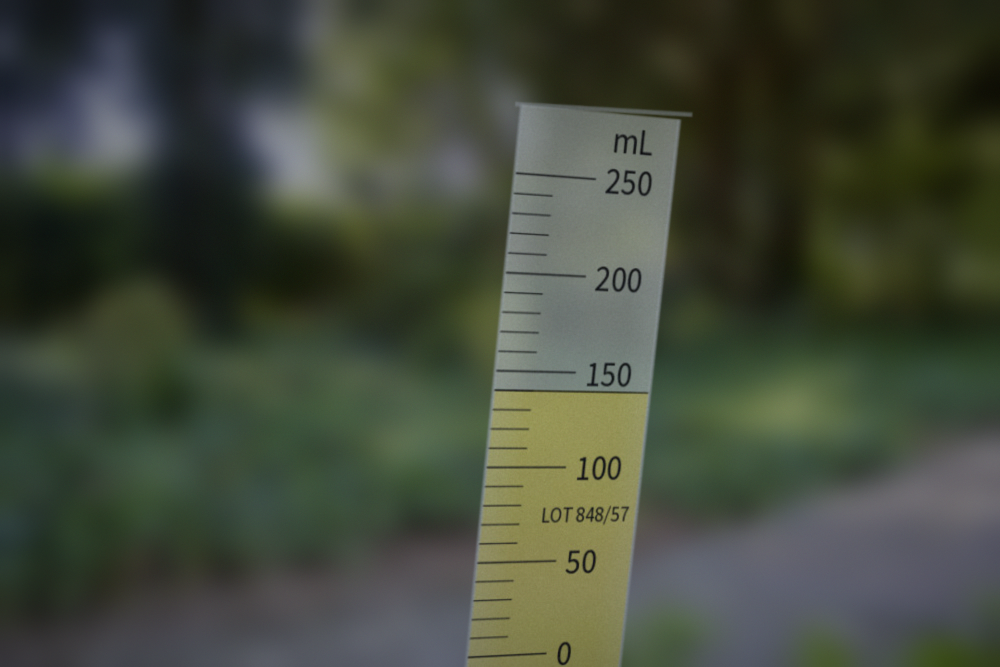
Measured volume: 140 (mL)
